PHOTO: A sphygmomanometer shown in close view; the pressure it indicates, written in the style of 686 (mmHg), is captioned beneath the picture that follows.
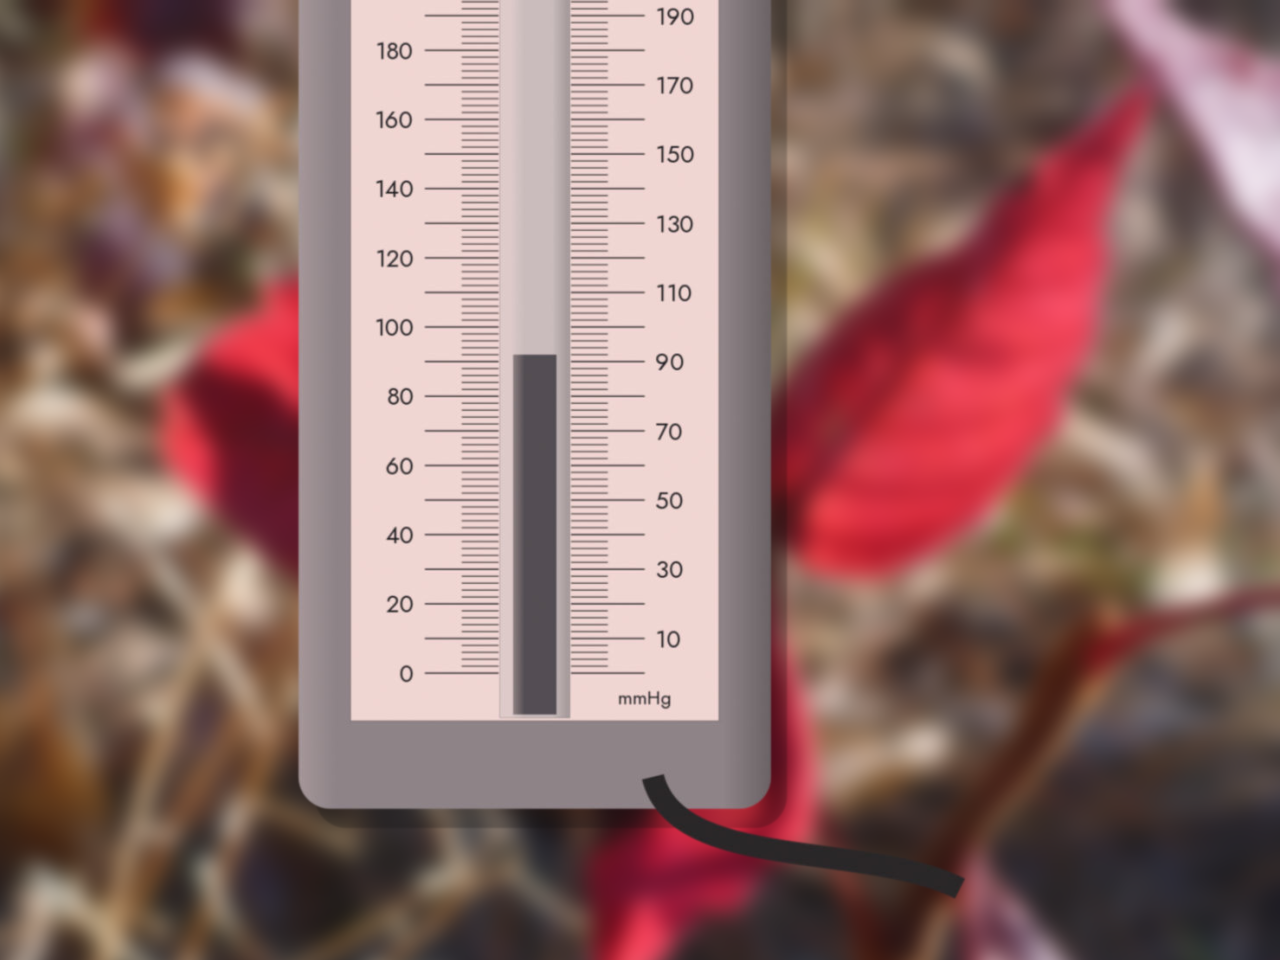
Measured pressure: 92 (mmHg)
